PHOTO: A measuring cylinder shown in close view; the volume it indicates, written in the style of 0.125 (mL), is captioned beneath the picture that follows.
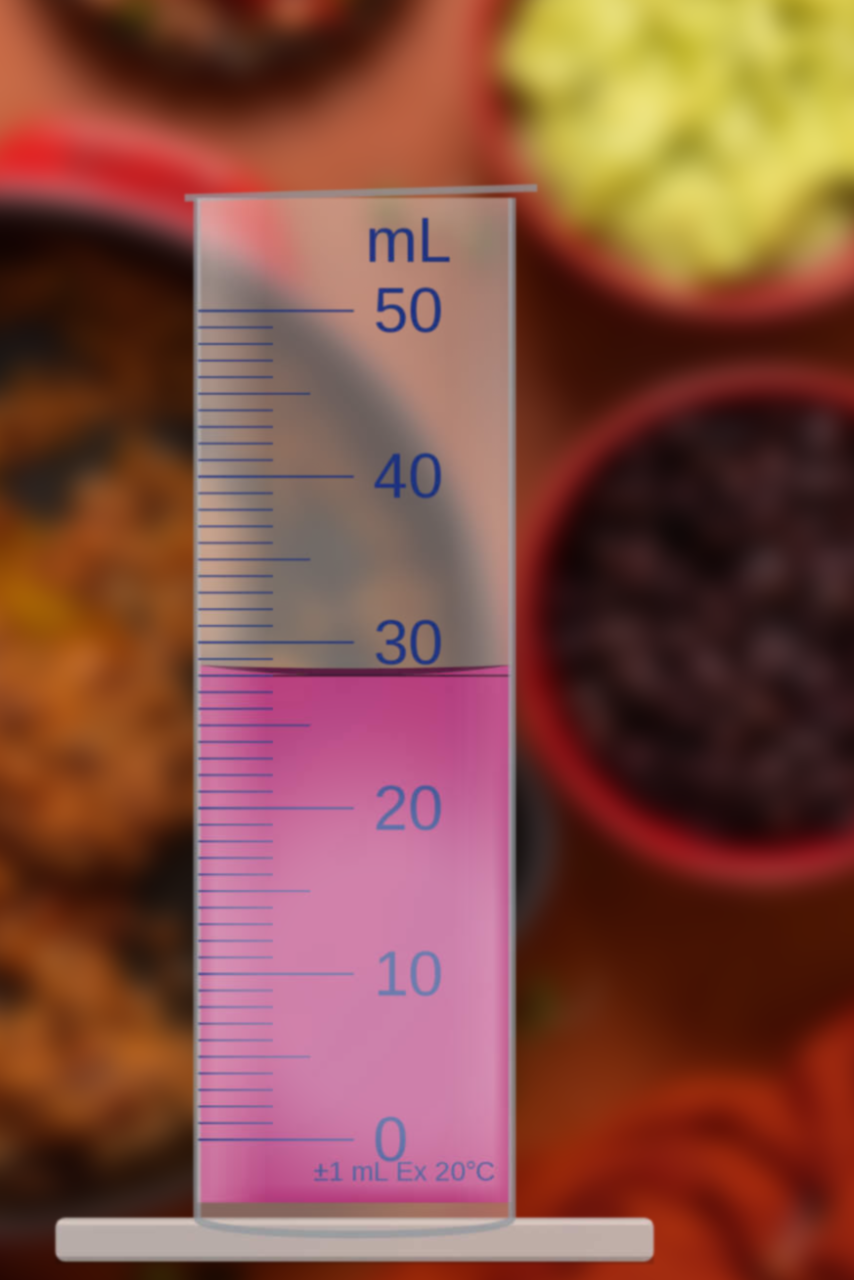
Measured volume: 28 (mL)
